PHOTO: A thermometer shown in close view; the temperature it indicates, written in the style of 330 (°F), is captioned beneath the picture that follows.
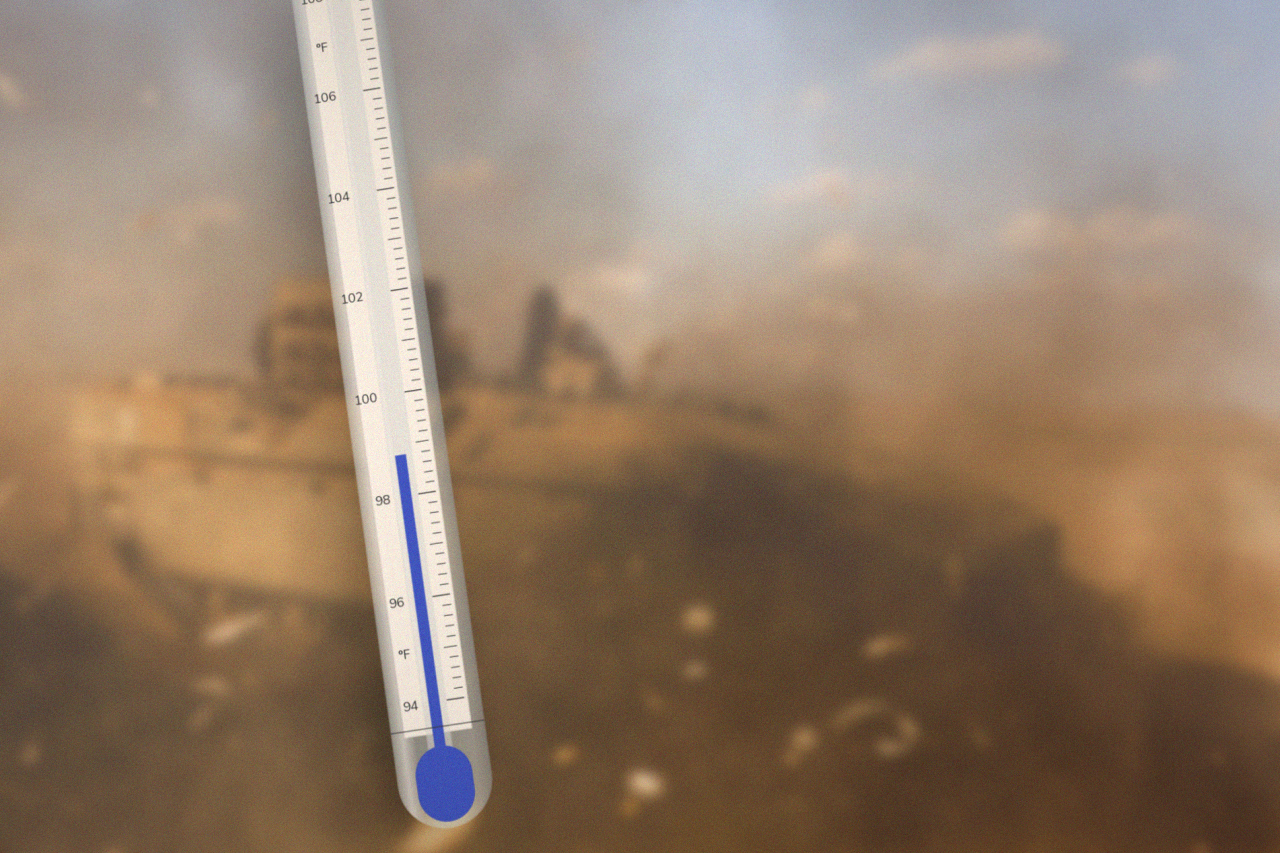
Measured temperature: 98.8 (°F)
